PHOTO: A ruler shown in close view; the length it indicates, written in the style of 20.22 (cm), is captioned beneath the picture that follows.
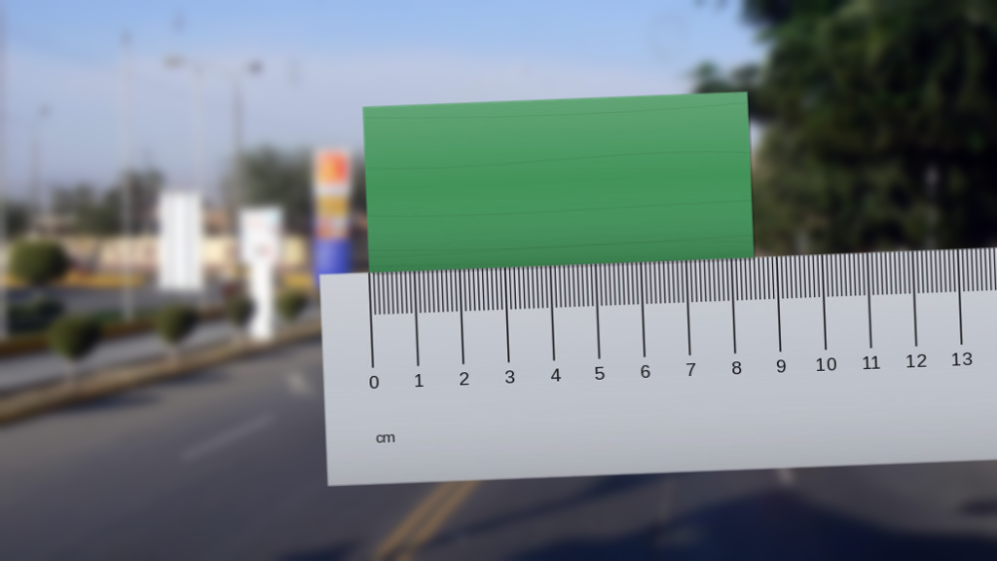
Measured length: 8.5 (cm)
